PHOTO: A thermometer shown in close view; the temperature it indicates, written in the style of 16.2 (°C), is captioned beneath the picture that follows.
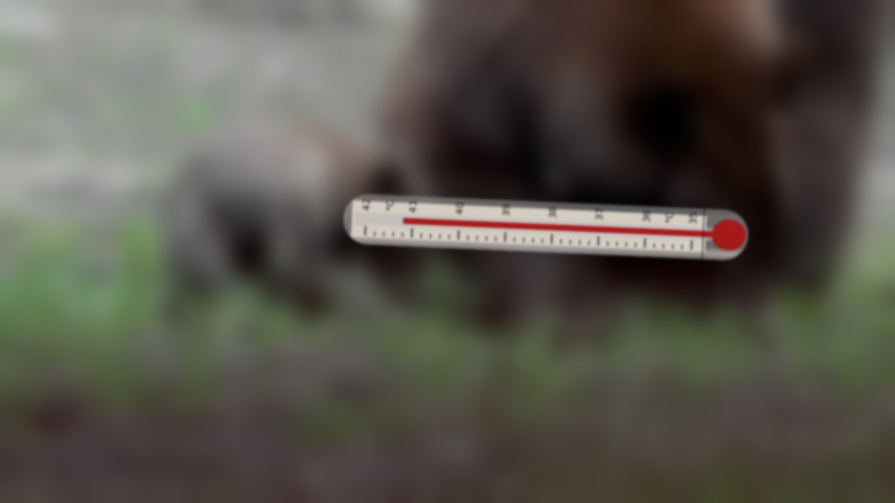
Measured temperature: 41.2 (°C)
